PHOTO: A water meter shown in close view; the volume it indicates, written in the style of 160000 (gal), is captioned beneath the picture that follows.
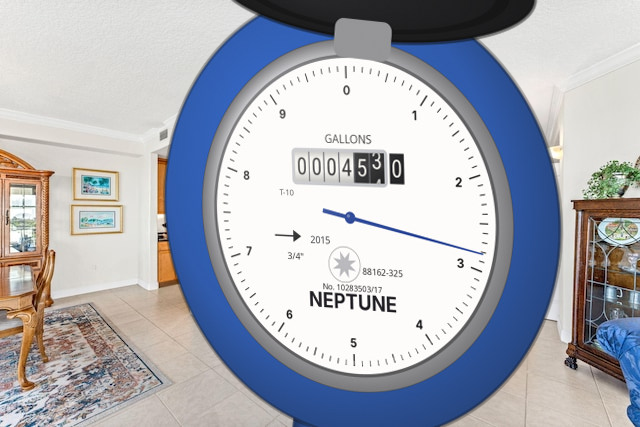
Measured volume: 4532.8 (gal)
